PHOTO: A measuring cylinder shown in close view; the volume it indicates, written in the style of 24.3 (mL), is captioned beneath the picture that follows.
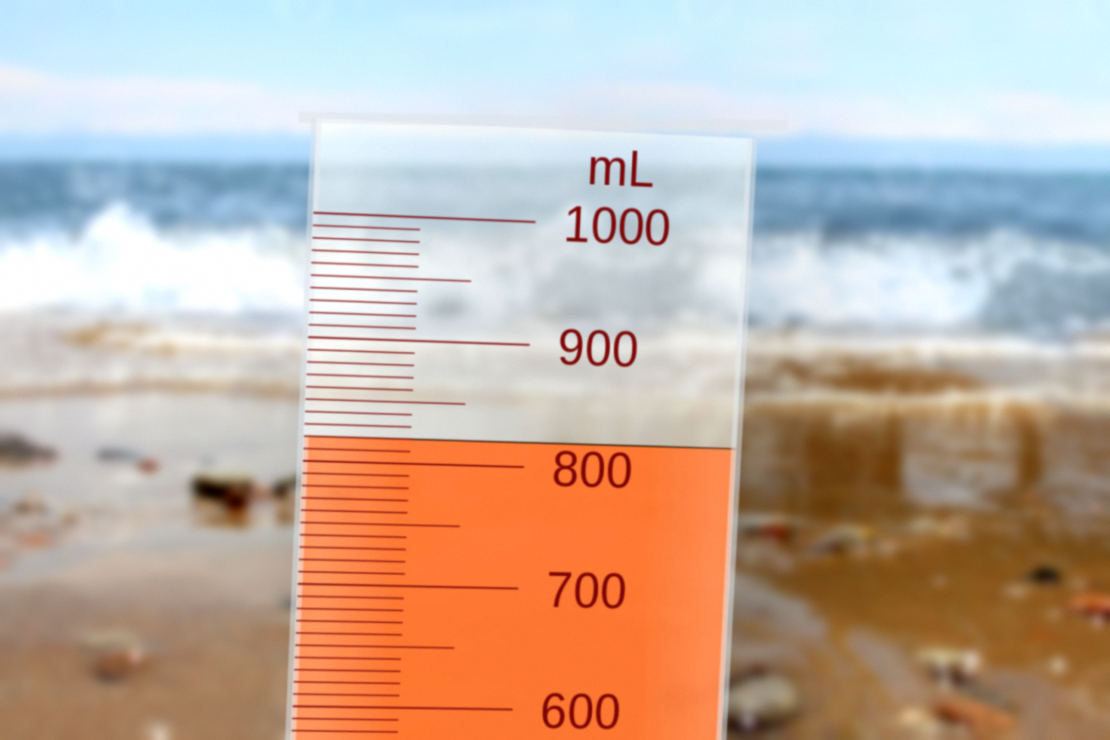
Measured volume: 820 (mL)
